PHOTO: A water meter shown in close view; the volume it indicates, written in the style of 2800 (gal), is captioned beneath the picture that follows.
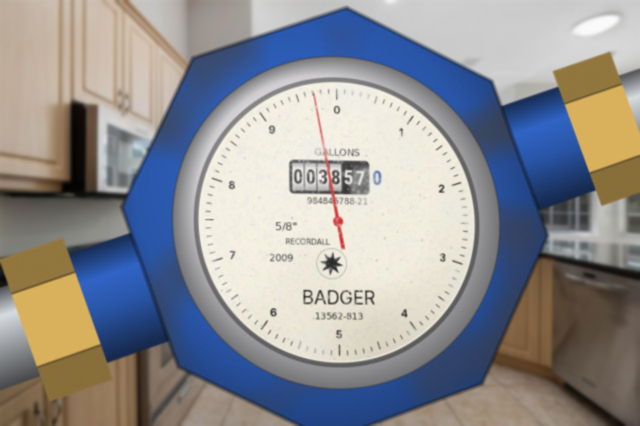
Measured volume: 38569.7 (gal)
